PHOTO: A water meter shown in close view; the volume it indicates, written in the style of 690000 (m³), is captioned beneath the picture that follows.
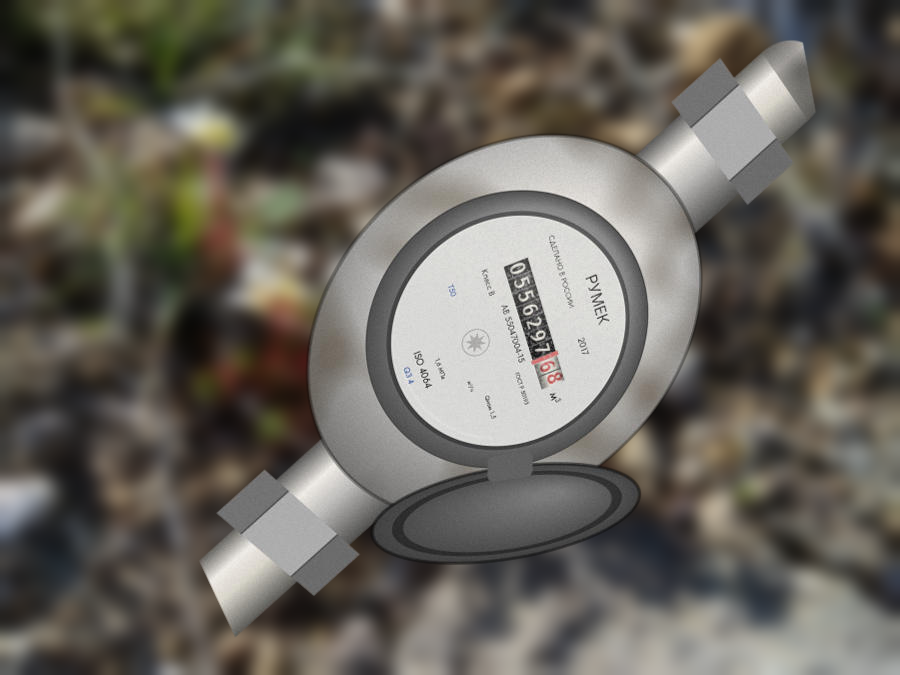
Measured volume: 556297.68 (m³)
